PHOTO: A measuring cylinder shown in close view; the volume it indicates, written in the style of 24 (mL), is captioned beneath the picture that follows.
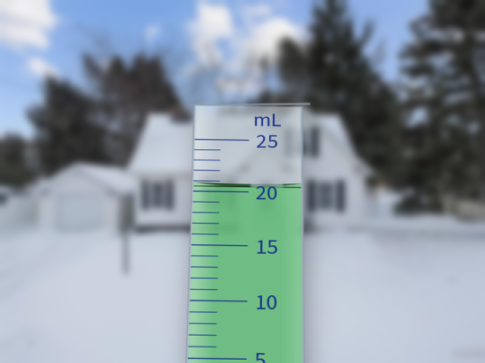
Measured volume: 20.5 (mL)
